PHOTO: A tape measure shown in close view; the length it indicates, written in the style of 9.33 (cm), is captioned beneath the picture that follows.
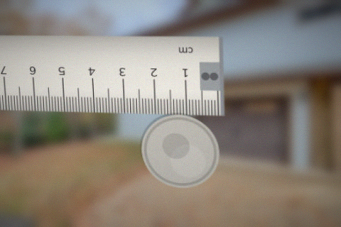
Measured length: 2.5 (cm)
